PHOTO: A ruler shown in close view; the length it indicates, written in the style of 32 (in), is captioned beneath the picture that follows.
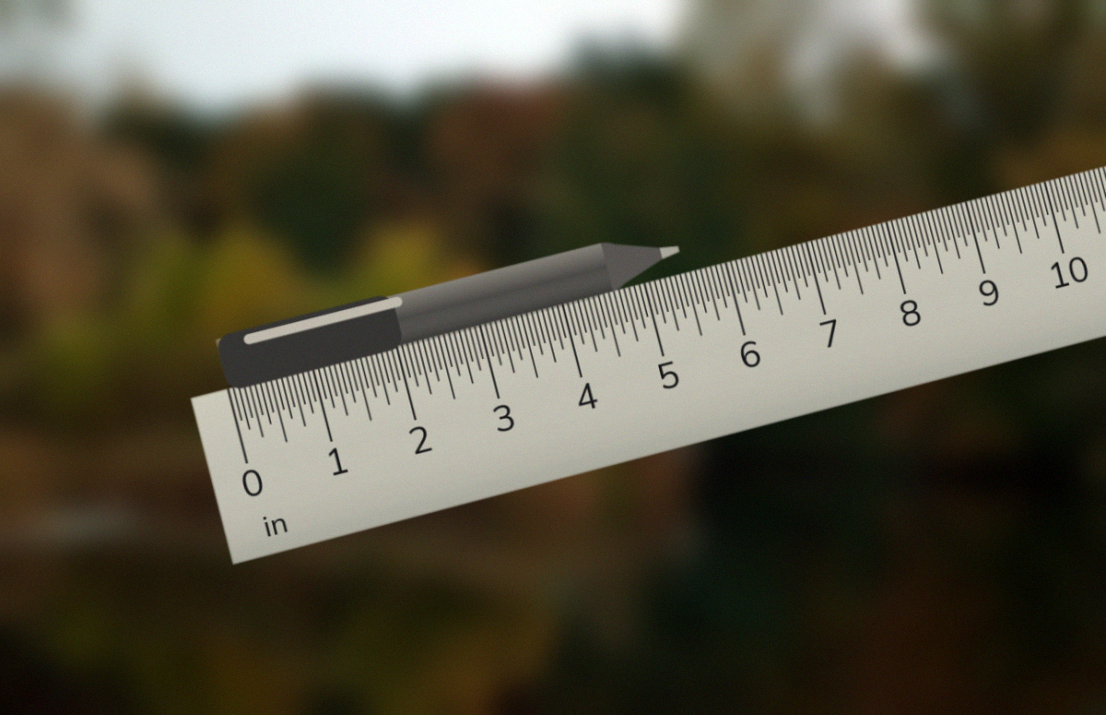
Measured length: 5.5 (in)
